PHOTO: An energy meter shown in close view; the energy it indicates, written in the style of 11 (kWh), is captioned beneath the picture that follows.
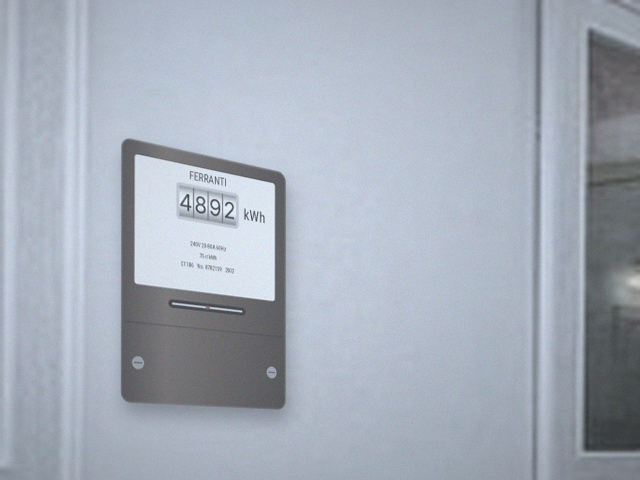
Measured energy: 4892 (kWh)
